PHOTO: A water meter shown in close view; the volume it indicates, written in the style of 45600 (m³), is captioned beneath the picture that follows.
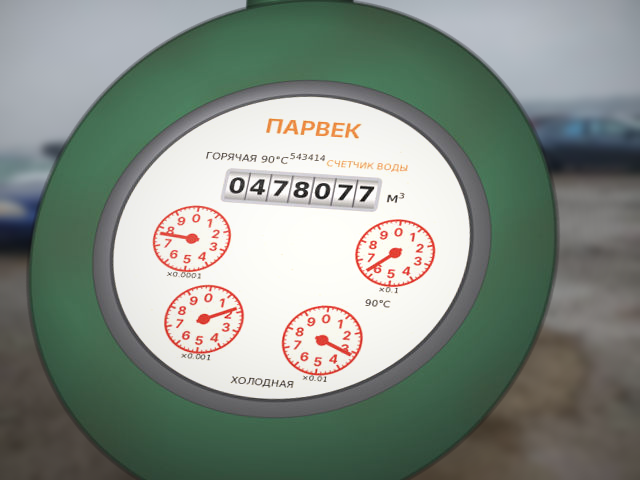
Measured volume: 478077.6317 (m³)
